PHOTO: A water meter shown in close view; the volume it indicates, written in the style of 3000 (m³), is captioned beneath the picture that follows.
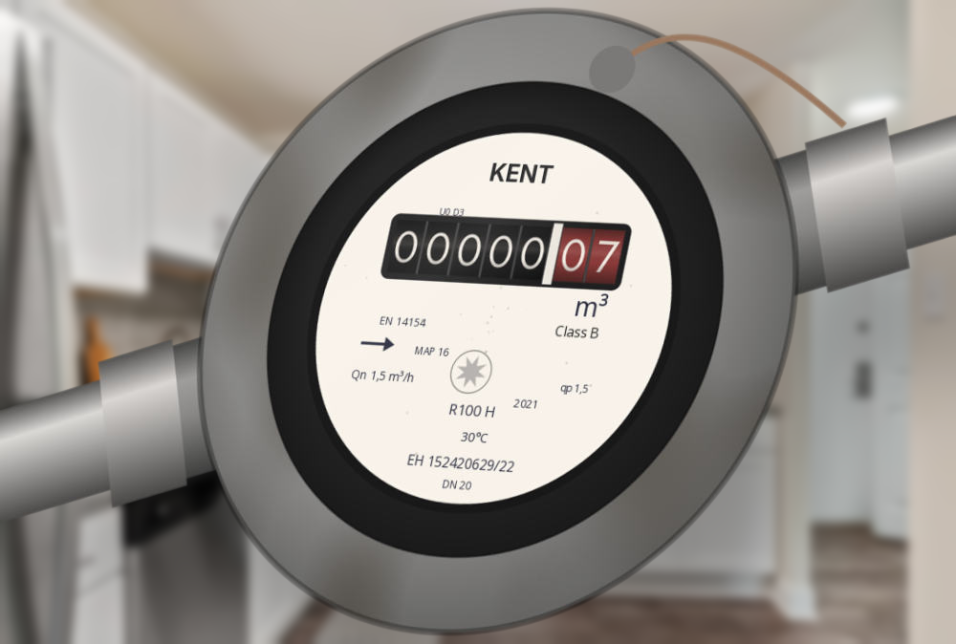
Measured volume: 0.07 (m³)
